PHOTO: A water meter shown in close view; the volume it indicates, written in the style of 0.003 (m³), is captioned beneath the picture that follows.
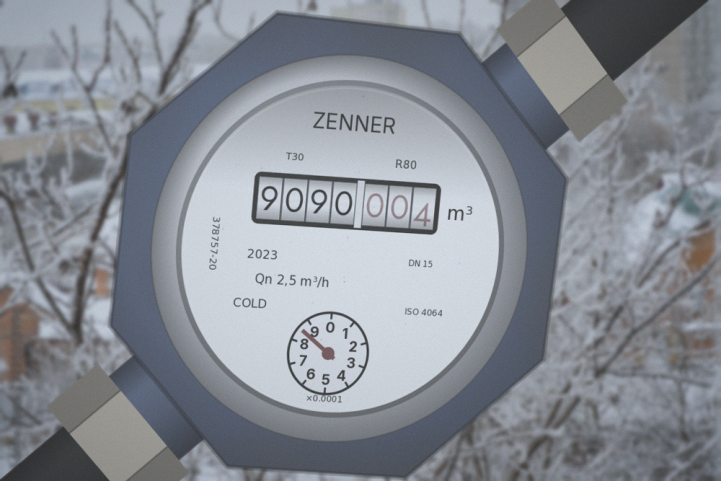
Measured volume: 9090.0038 (m³)
